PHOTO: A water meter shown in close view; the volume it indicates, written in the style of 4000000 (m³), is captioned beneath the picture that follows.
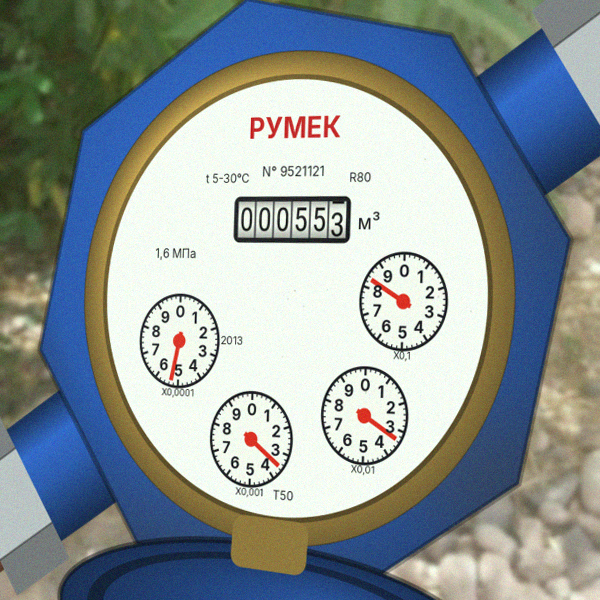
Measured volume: 552.8335 (m³)
